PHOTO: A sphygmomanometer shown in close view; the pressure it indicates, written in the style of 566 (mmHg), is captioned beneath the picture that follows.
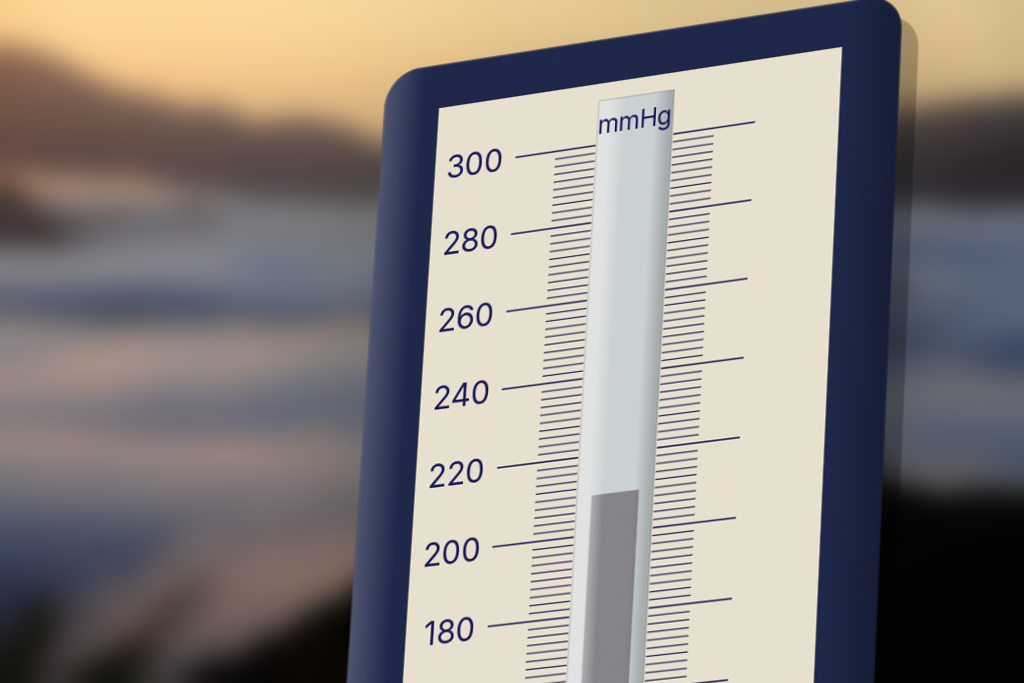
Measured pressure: 210 (mmHg)
